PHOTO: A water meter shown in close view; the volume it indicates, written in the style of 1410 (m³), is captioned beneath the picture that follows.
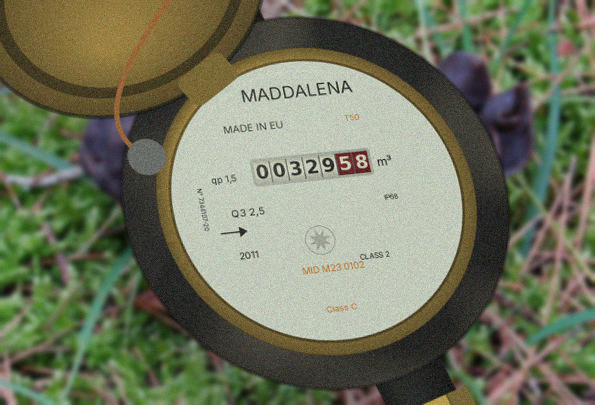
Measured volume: 329.58 (m³)
